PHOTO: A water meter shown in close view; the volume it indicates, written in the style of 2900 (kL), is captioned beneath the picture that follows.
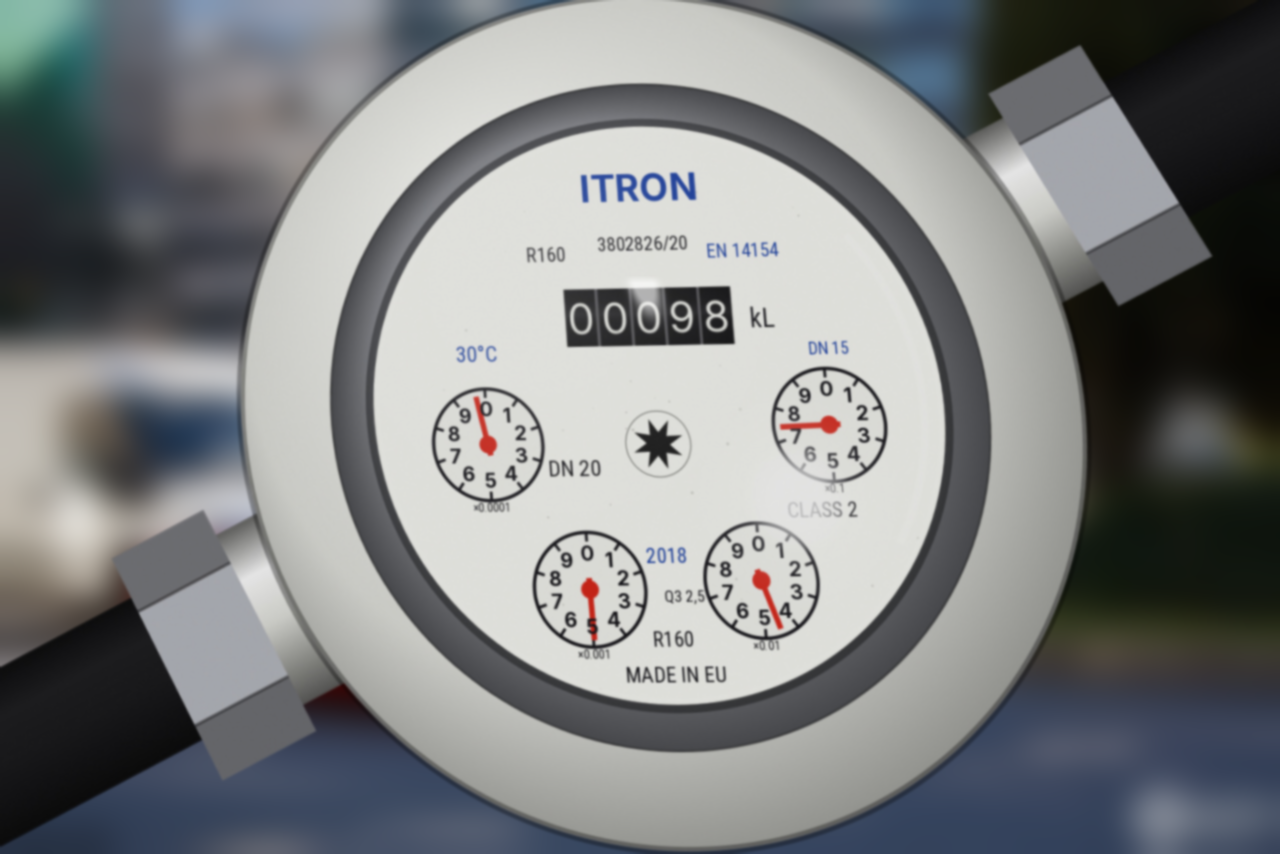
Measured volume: 98.7449 (kL)
